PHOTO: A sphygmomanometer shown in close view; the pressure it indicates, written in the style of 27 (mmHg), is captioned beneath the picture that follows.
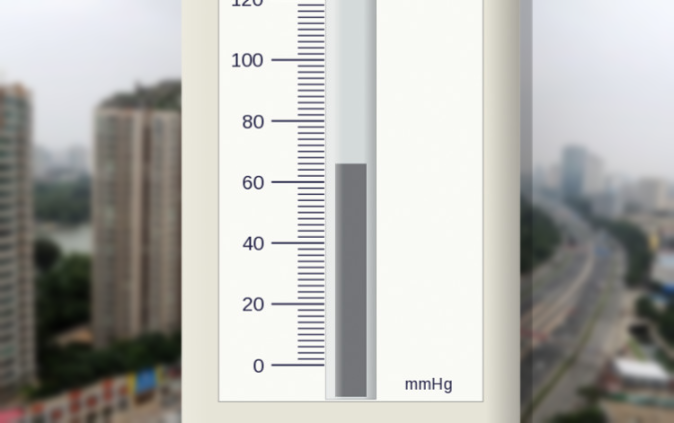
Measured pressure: 66 (mmHg)
